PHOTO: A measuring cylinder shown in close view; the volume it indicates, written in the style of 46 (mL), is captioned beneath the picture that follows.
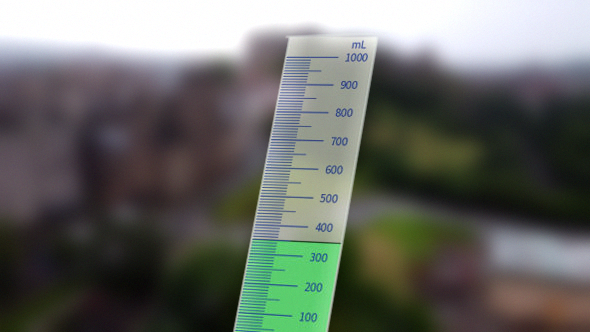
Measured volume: 350 (mL)
